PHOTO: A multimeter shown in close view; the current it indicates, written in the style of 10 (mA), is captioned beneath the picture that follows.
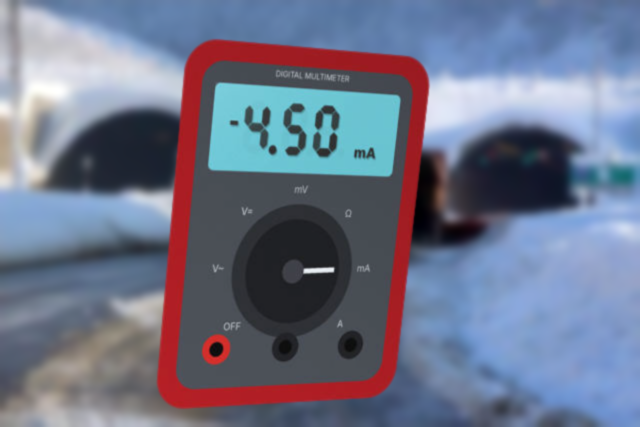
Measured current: -4.50 (mA)
